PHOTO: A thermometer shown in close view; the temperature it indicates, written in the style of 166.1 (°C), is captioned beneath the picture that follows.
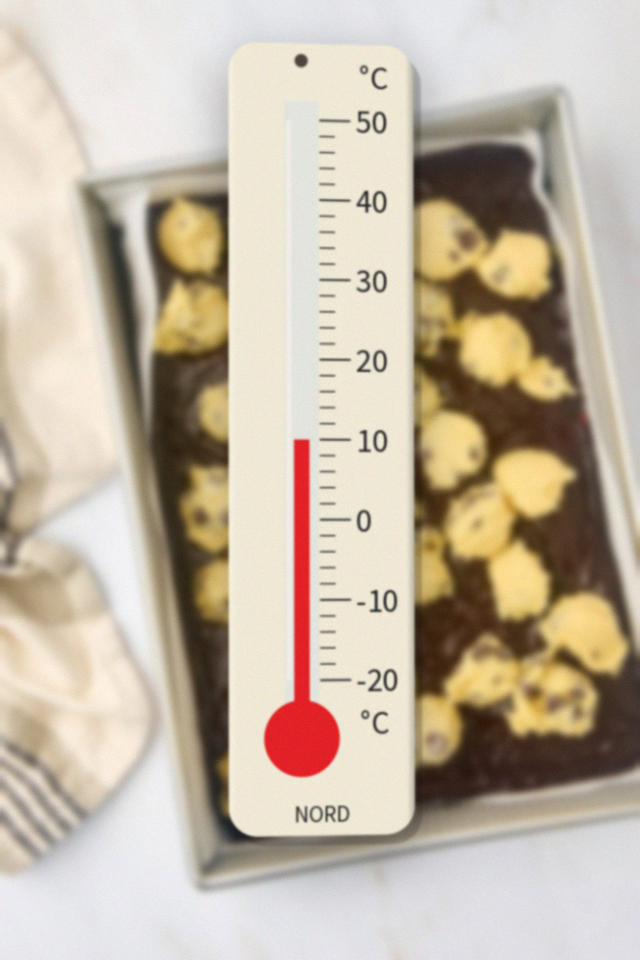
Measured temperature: 10 (°C)
